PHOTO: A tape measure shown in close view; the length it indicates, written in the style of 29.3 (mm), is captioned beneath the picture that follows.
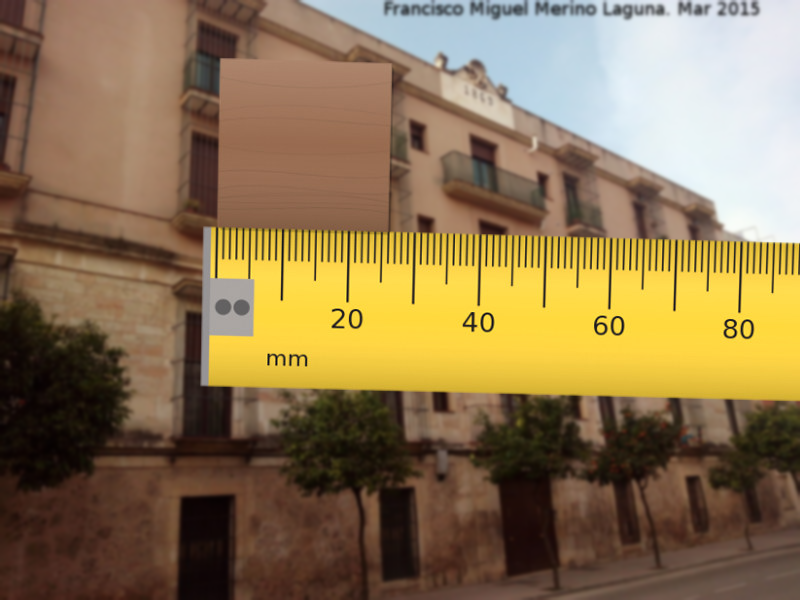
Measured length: 26 (mm)
